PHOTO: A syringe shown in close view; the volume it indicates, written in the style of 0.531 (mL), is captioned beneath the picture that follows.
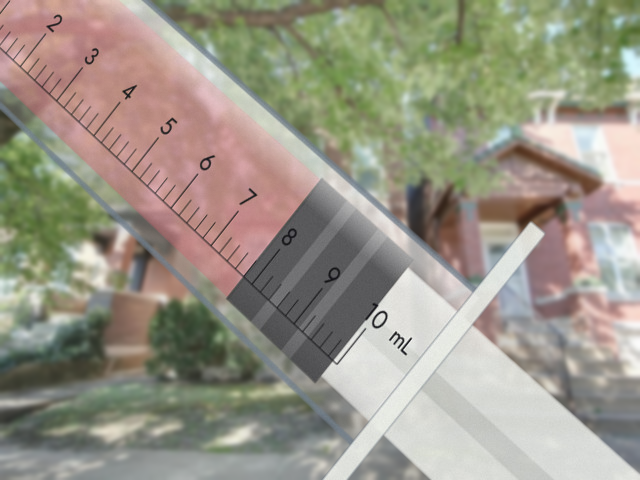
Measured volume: 7.8 (mL)
